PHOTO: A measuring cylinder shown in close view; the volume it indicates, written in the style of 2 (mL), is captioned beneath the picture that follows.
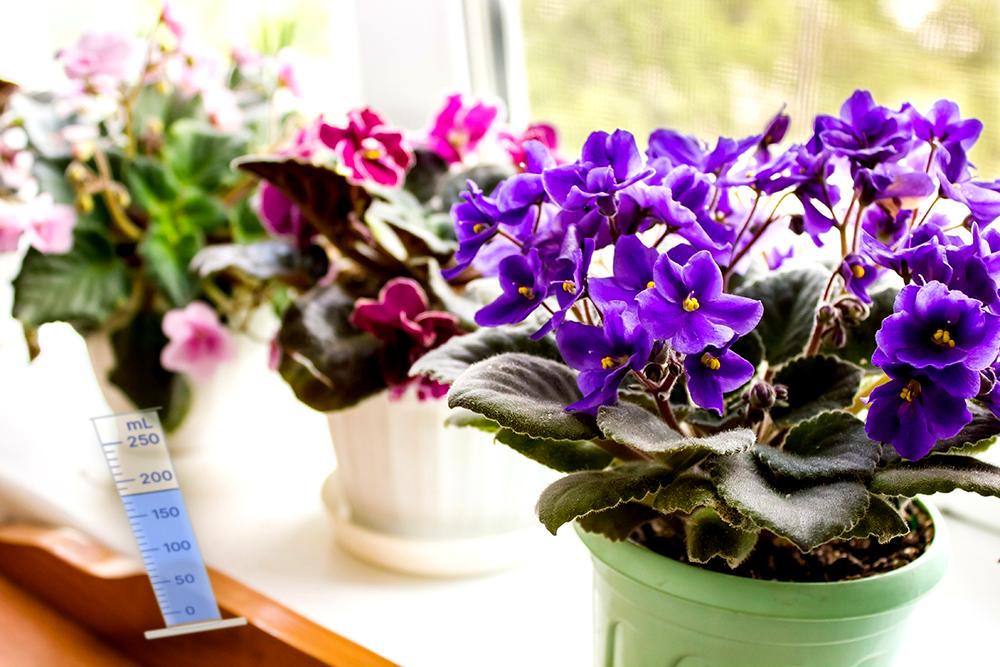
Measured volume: 180 (mL)
